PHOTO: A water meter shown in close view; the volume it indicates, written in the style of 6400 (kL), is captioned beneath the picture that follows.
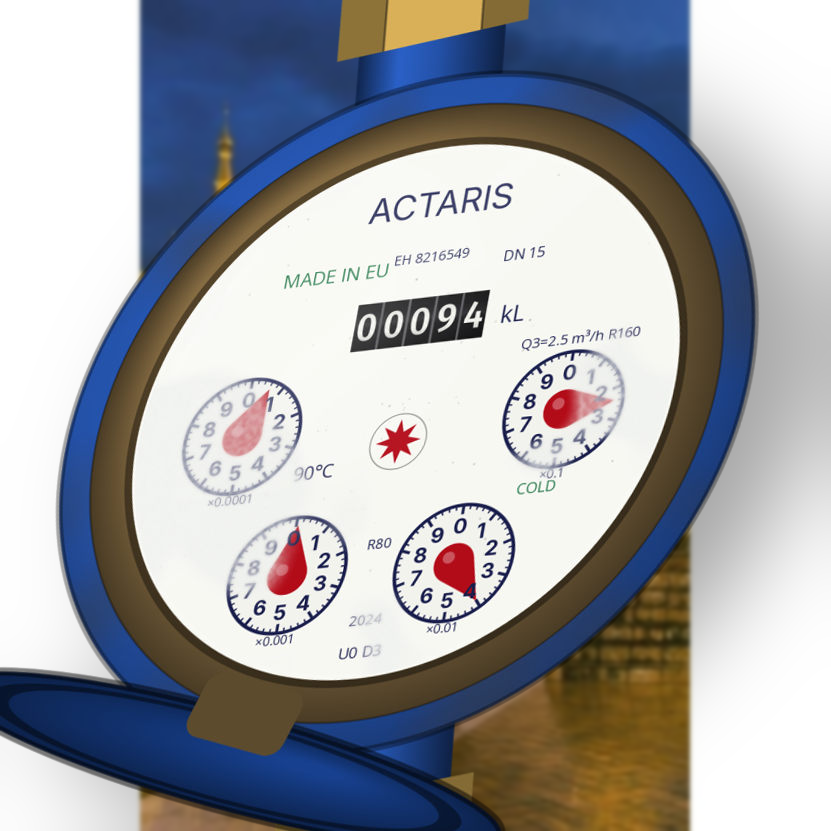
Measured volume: 94.2400 (kL)
